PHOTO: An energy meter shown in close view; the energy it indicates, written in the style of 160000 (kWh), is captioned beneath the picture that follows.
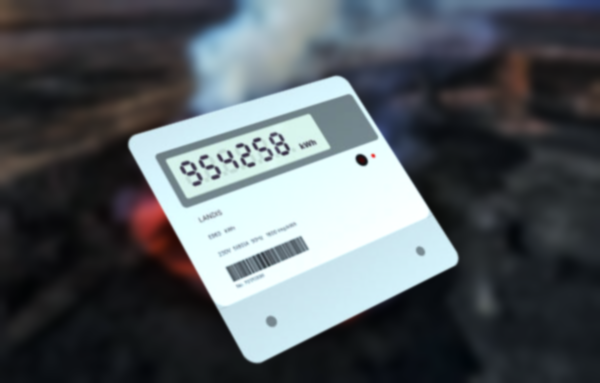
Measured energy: 954258 (kWh)
